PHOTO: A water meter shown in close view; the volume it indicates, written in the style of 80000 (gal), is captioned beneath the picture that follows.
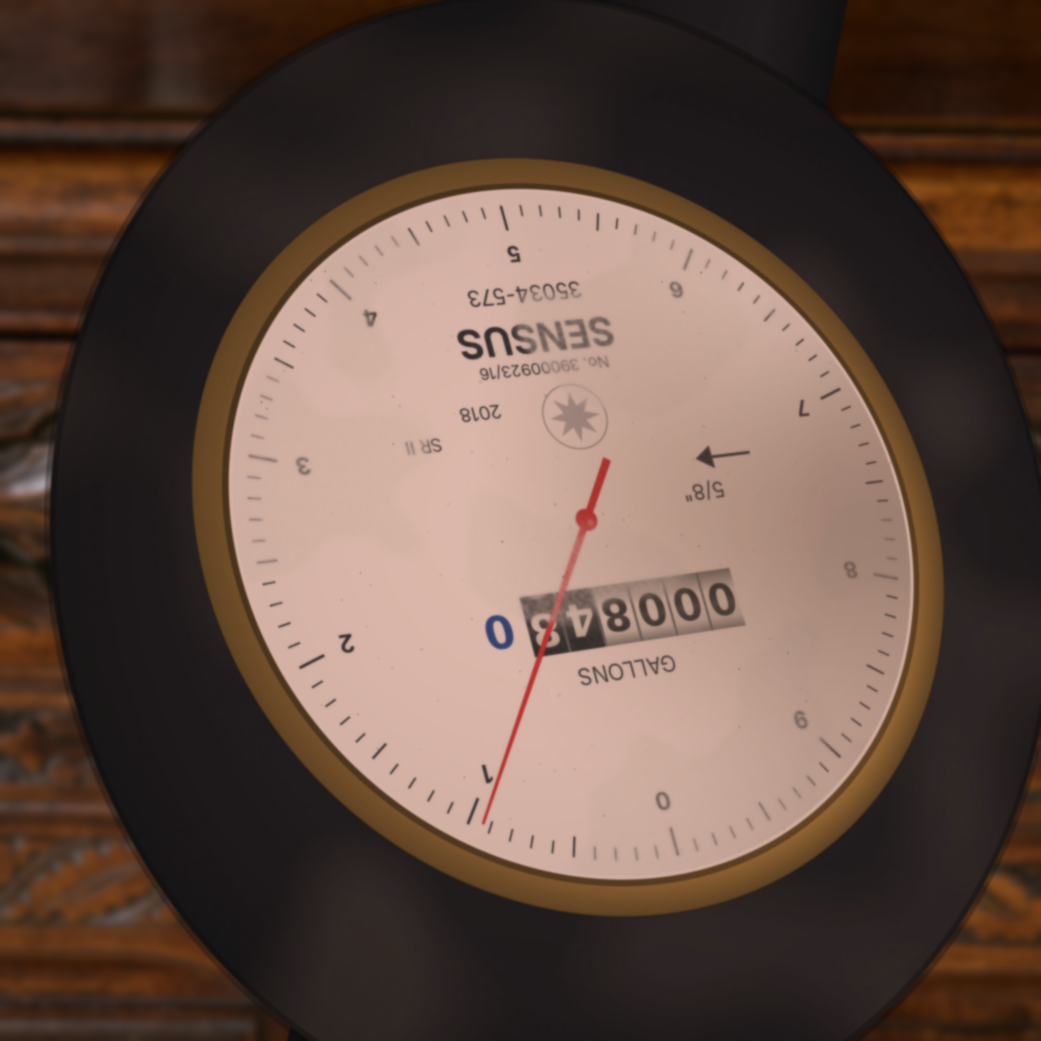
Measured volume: 8480.9 (gal)
